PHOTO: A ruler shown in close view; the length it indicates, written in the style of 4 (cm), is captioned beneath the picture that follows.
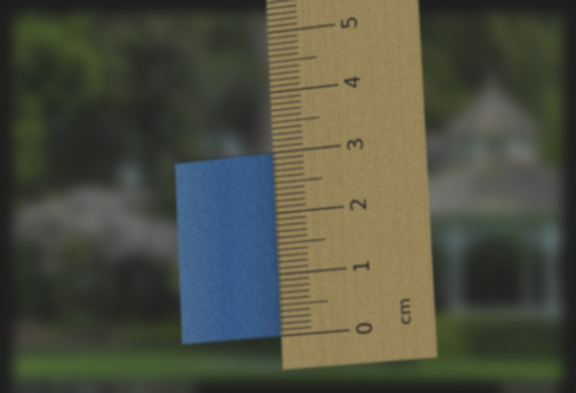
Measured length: 3 (cm)
